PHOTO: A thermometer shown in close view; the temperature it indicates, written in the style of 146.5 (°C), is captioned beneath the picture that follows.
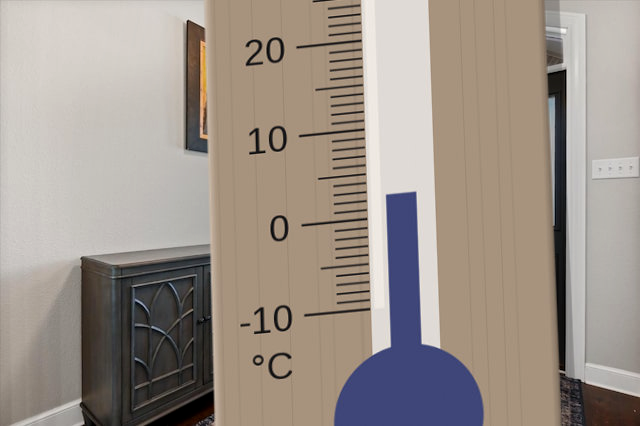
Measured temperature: 2.5 (°C)
